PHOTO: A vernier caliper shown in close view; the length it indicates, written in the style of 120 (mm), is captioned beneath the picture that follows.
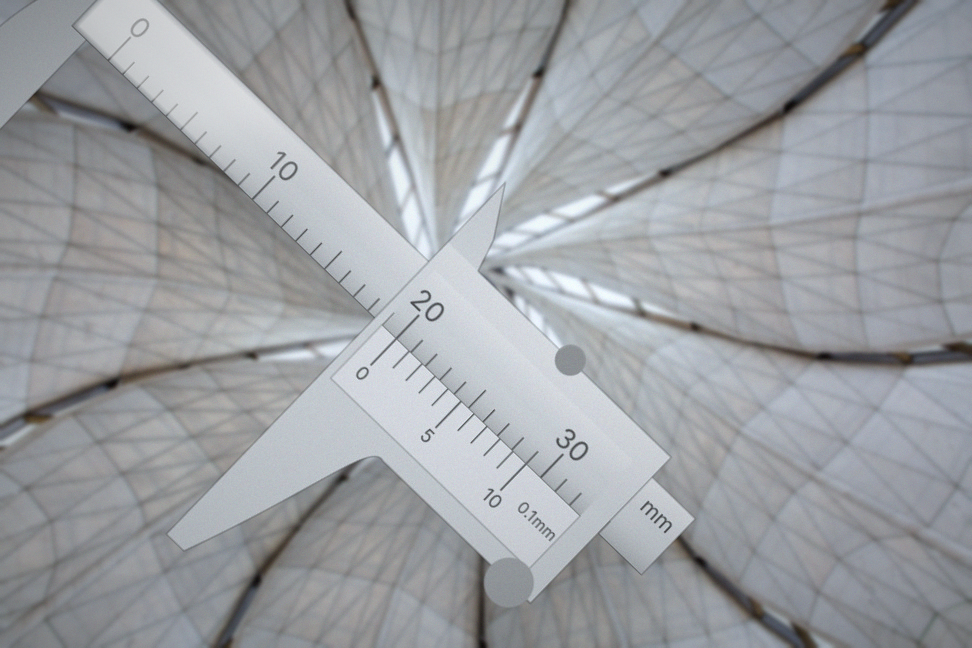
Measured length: 20.0 (mm)
